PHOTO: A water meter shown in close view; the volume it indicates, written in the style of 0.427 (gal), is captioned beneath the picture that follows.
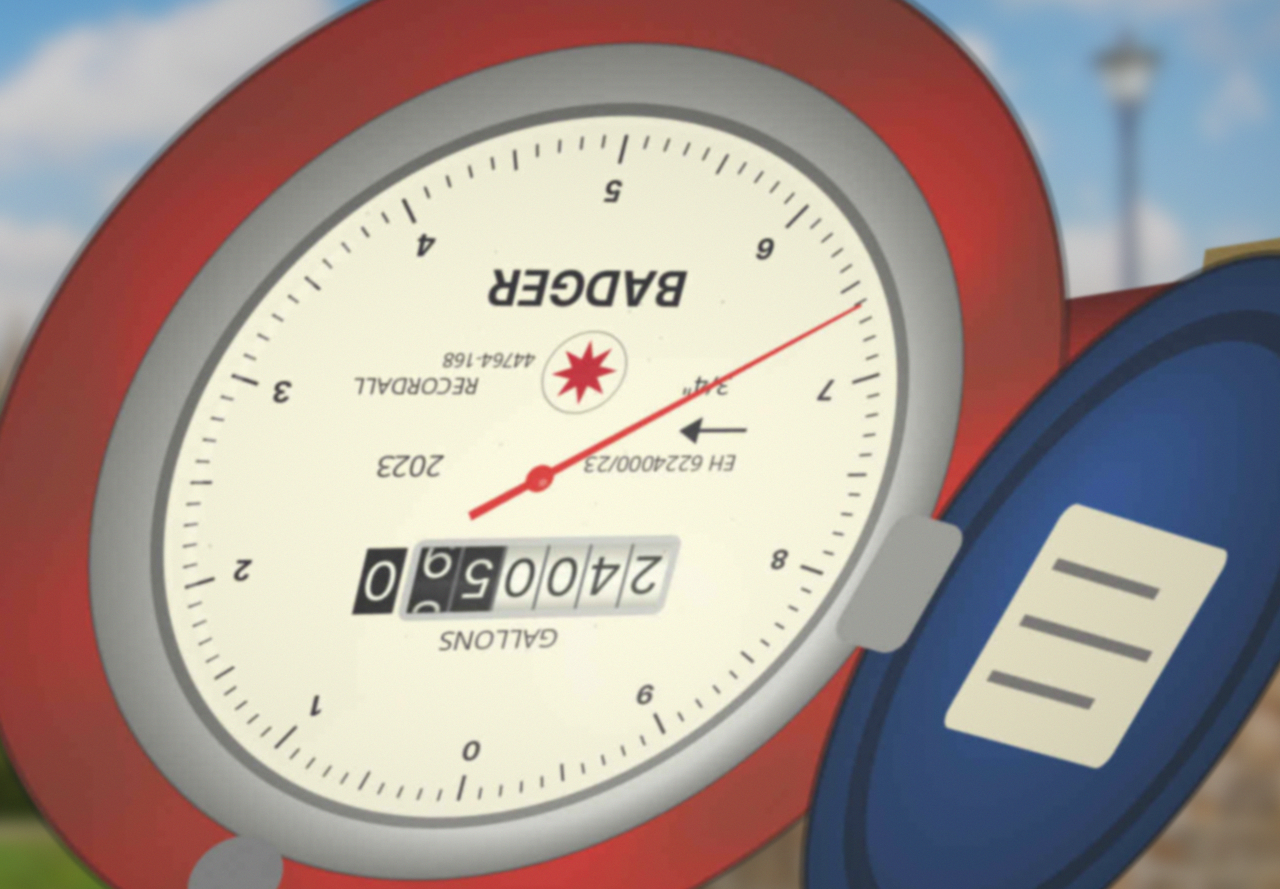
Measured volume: 2400586.6 (gal)
